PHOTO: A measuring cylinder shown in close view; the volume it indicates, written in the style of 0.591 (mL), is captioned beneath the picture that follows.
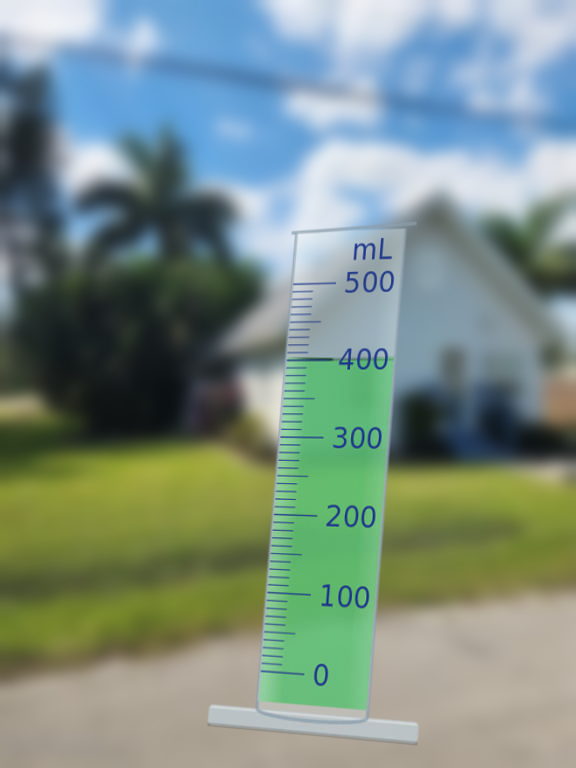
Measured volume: 400 (mL)
